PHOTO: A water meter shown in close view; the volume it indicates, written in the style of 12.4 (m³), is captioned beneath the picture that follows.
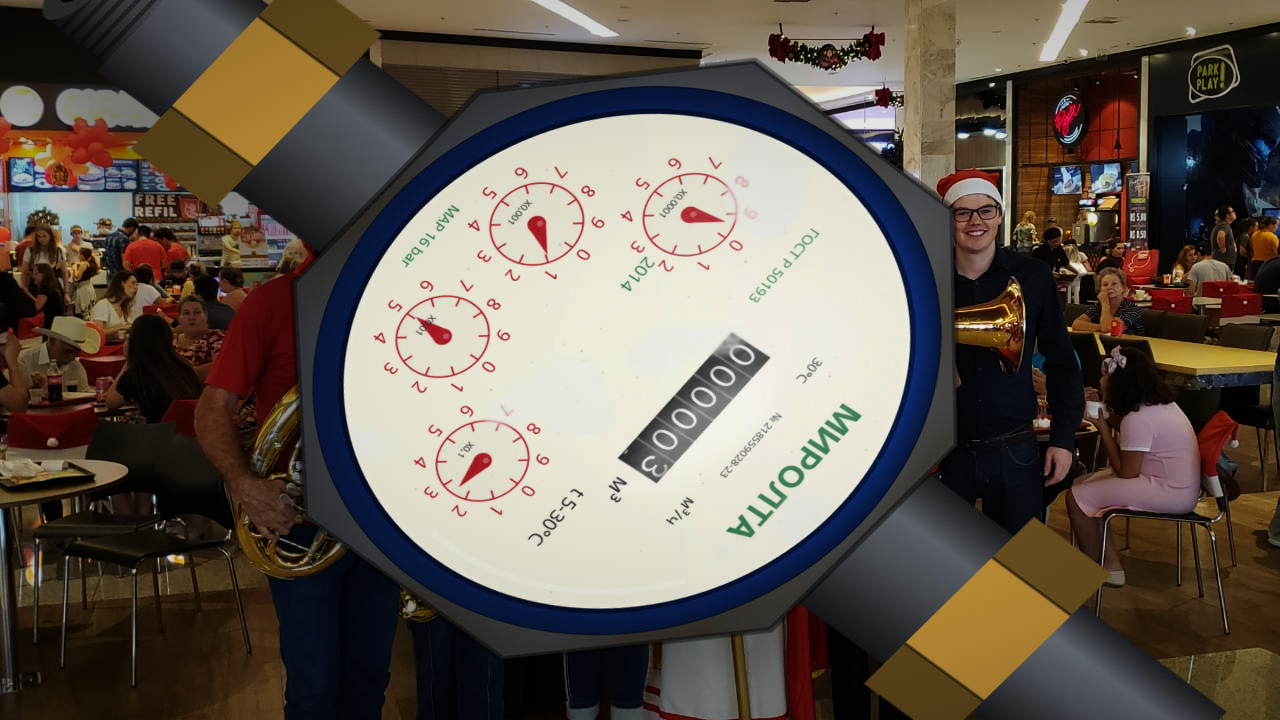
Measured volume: 3.2509 (m³)
